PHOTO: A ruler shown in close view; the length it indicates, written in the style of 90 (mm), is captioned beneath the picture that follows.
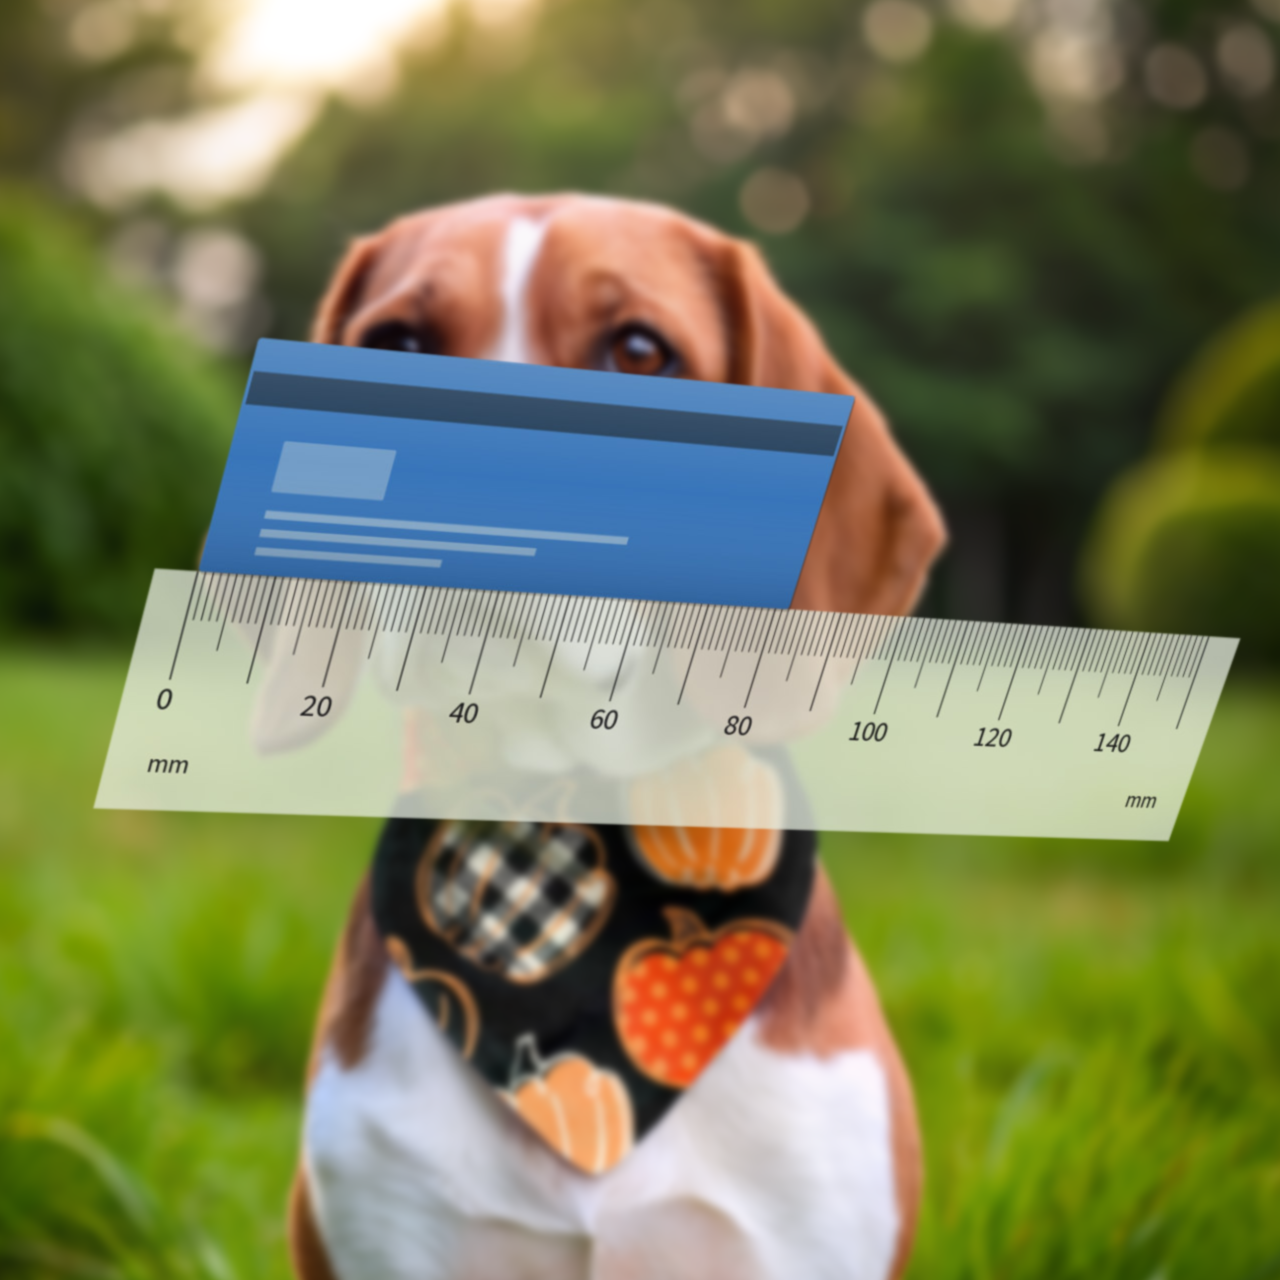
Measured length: 82 (mm)
